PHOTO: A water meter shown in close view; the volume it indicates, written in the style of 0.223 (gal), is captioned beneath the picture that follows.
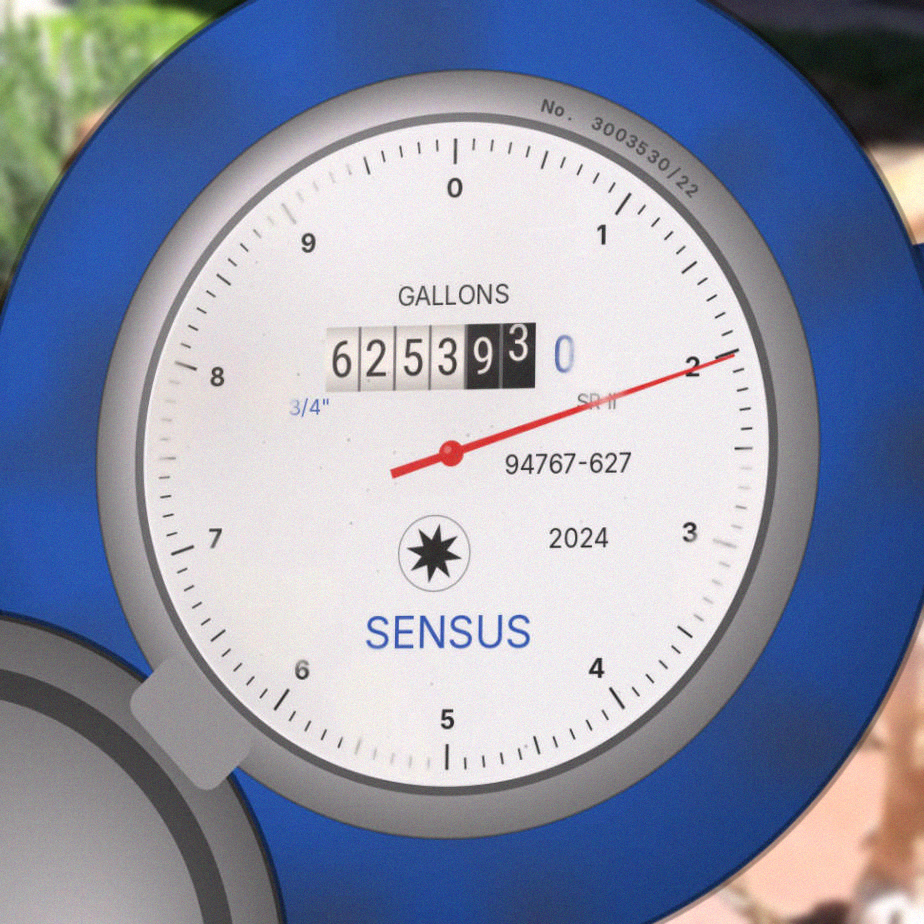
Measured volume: 6253932.0 (gal)
